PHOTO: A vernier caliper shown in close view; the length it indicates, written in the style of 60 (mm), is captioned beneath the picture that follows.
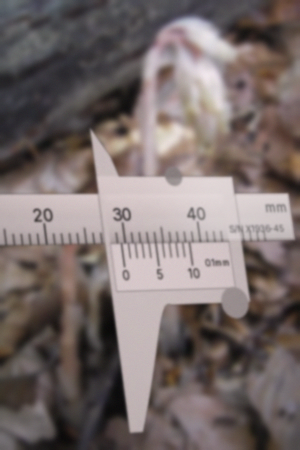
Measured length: 29.5 (mm)
